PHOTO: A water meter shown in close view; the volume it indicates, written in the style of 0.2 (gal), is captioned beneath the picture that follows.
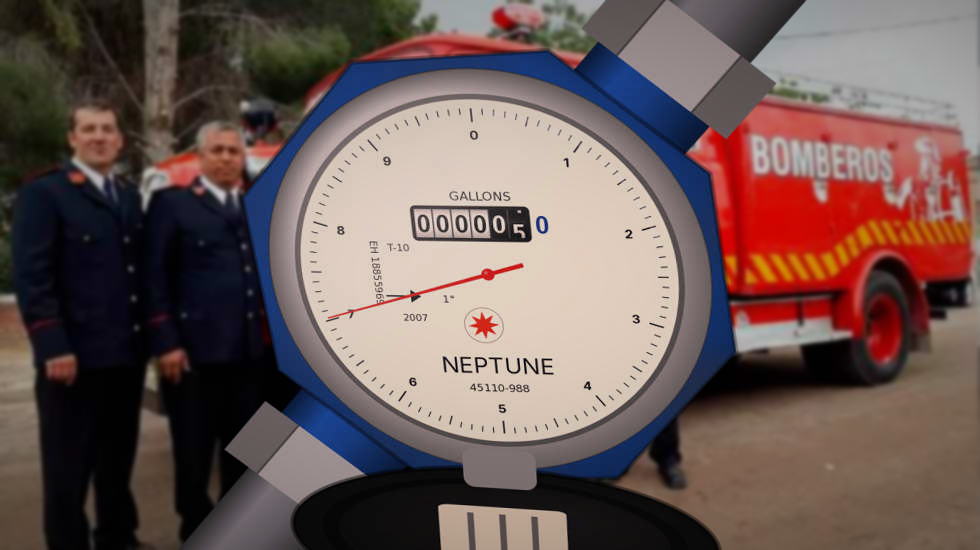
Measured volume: 47.0 (gal)
